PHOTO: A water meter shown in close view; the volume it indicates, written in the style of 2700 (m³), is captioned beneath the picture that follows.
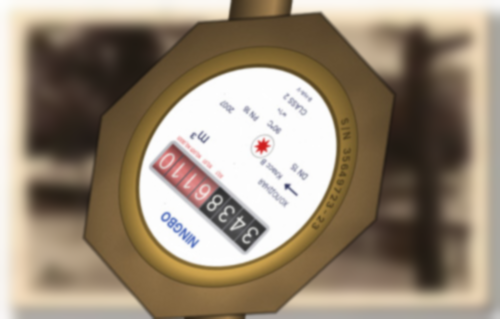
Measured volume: 3438.6110 (m³)
